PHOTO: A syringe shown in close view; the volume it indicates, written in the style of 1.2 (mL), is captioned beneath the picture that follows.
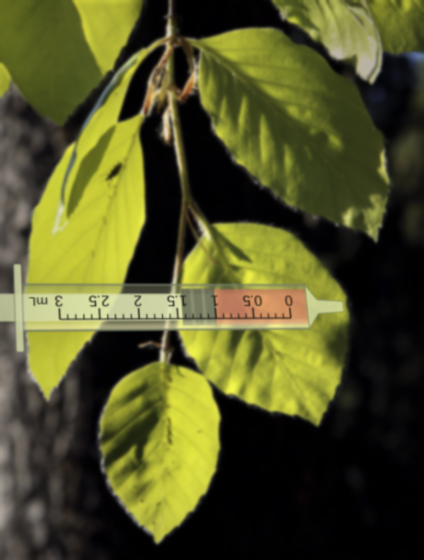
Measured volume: 1 (mL)
